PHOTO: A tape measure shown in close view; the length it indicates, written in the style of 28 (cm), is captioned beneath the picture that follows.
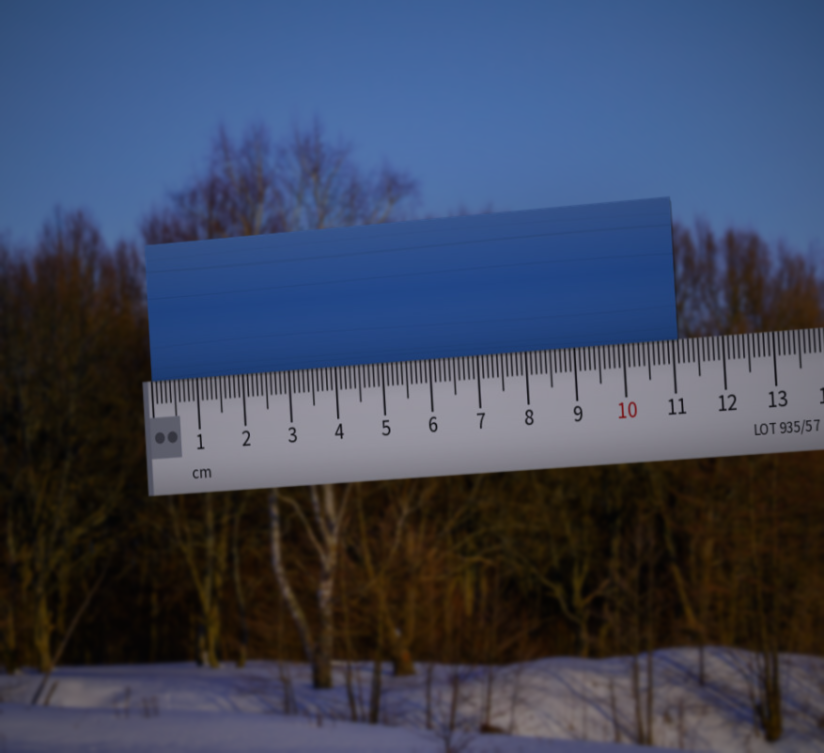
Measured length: 11.1 (cm)
